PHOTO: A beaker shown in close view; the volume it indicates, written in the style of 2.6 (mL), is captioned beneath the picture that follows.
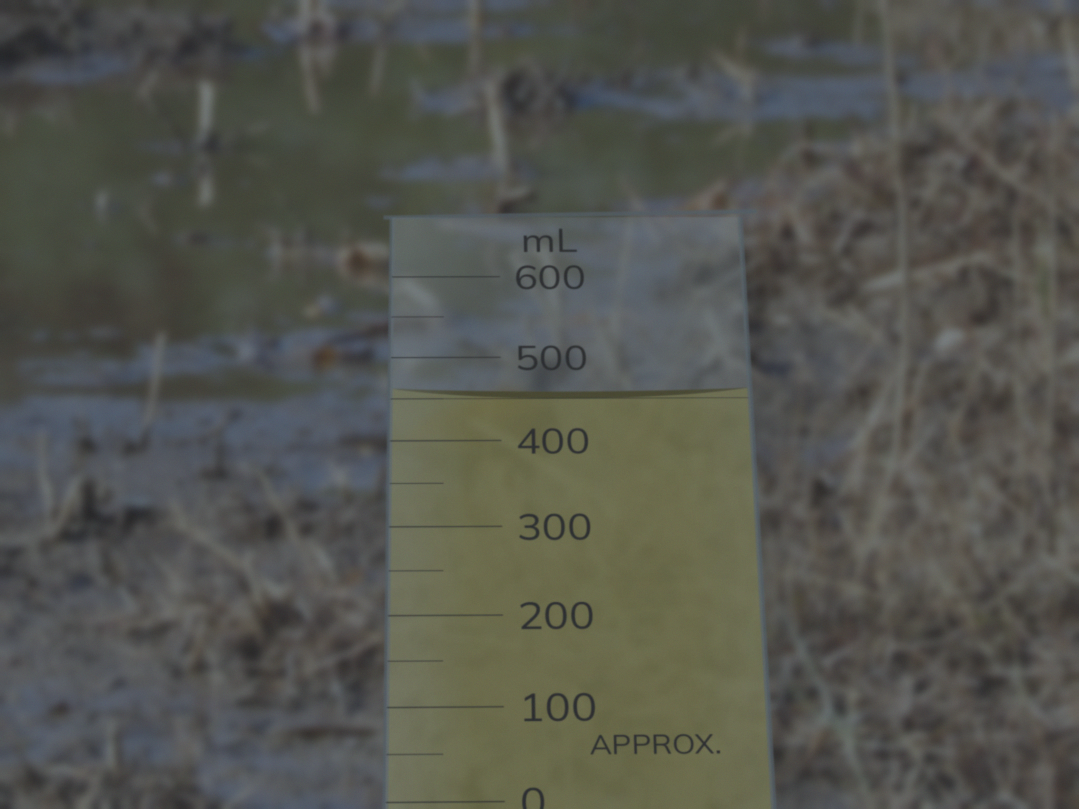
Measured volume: 450 (mL)
